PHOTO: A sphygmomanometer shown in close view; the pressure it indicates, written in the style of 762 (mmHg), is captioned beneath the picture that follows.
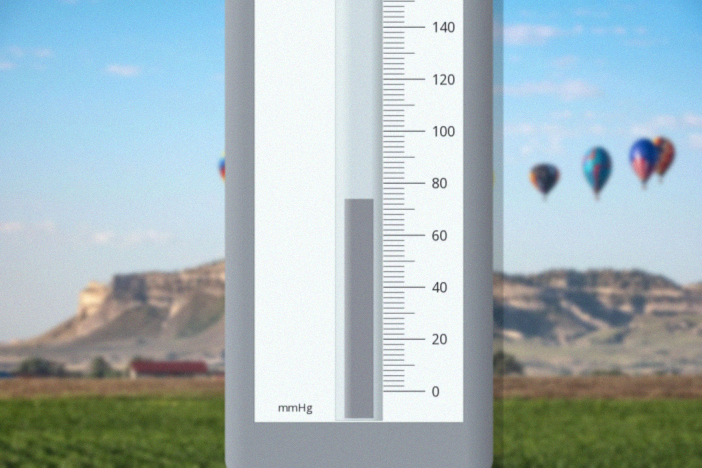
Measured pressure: 74 (mmHg)
